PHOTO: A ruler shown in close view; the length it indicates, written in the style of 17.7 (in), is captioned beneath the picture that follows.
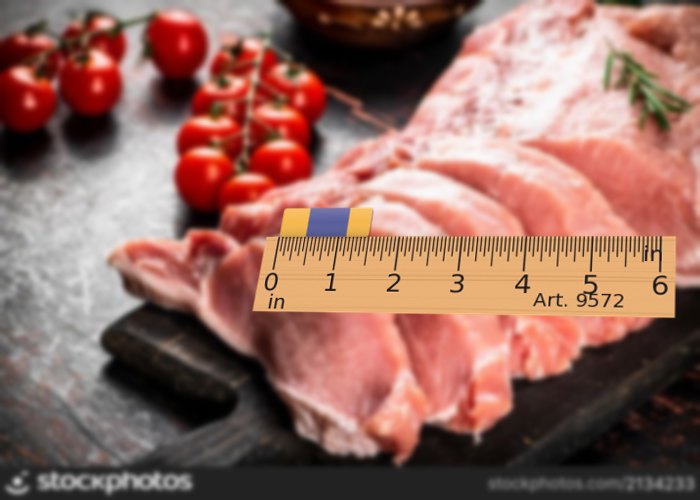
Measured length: 1.5 (in)
